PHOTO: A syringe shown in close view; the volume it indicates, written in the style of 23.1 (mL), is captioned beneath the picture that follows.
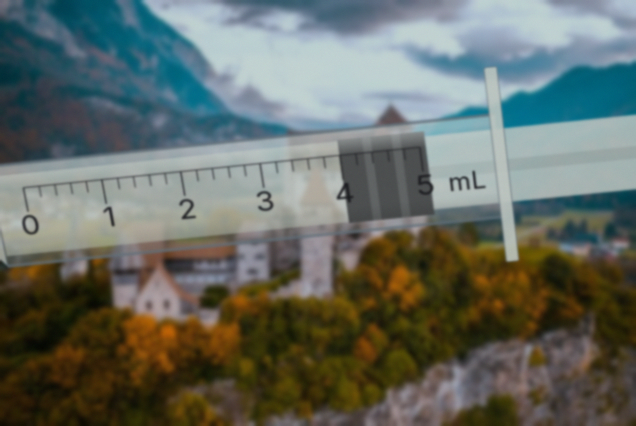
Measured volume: 4 (mL)
